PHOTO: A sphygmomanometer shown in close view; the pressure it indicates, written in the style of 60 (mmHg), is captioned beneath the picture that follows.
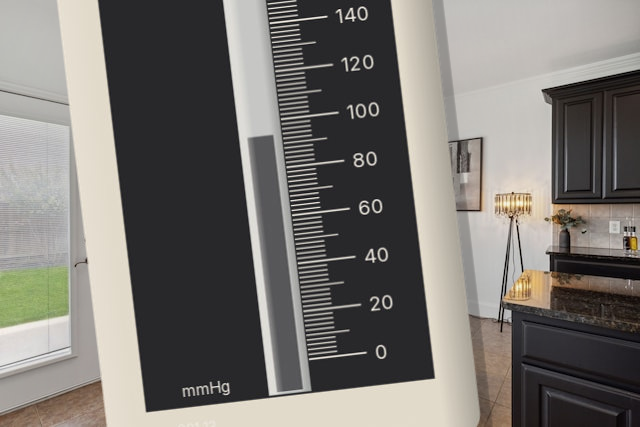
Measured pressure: 94 (mmHg)
